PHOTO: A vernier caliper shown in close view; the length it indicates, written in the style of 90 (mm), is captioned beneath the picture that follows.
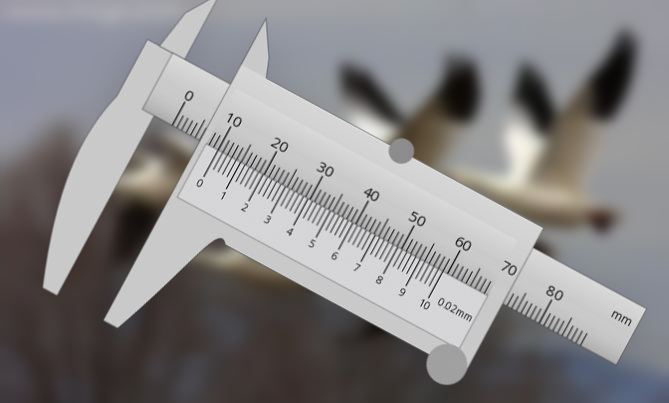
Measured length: 10.0 (mm)
